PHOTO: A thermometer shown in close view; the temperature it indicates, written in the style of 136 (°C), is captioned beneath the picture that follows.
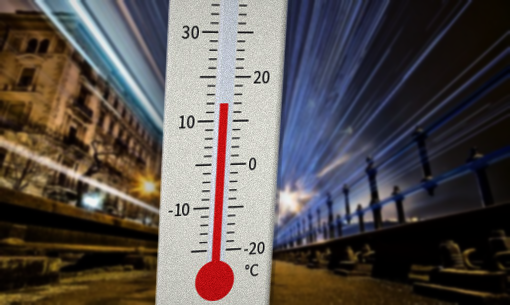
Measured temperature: 14 (°C)
